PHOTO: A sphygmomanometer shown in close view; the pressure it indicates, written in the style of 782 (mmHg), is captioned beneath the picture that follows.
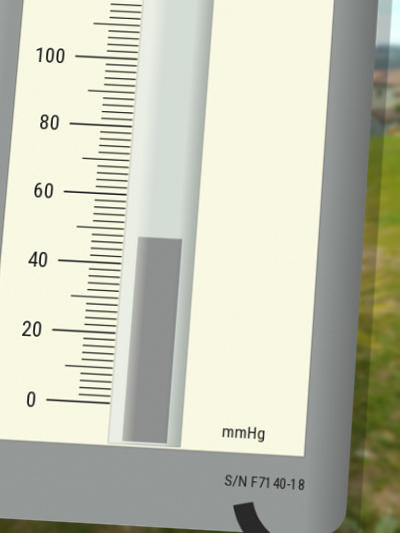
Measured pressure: 48 (mmHg)
